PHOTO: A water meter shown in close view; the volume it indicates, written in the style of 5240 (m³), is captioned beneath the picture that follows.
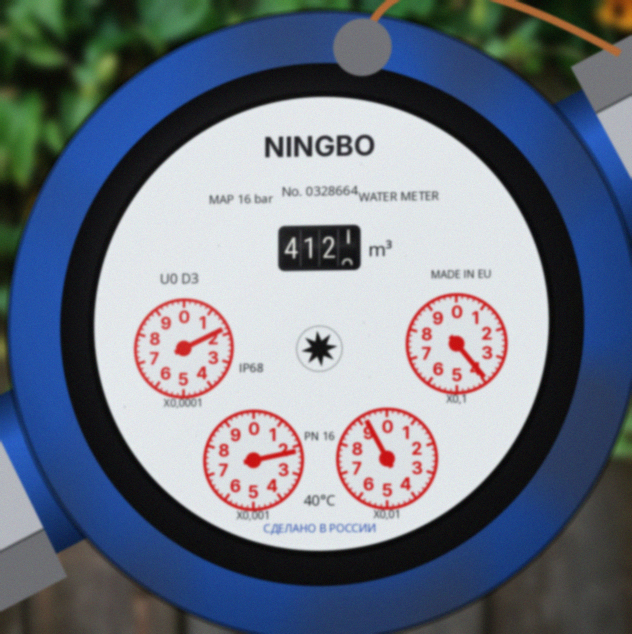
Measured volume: 4121.3921 (m³)
